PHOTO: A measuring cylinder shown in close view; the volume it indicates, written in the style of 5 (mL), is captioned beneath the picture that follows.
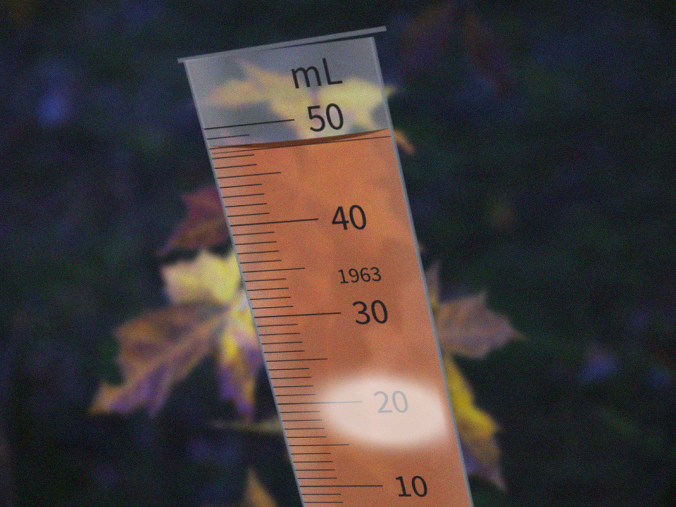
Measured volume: 47.5 (mL)
